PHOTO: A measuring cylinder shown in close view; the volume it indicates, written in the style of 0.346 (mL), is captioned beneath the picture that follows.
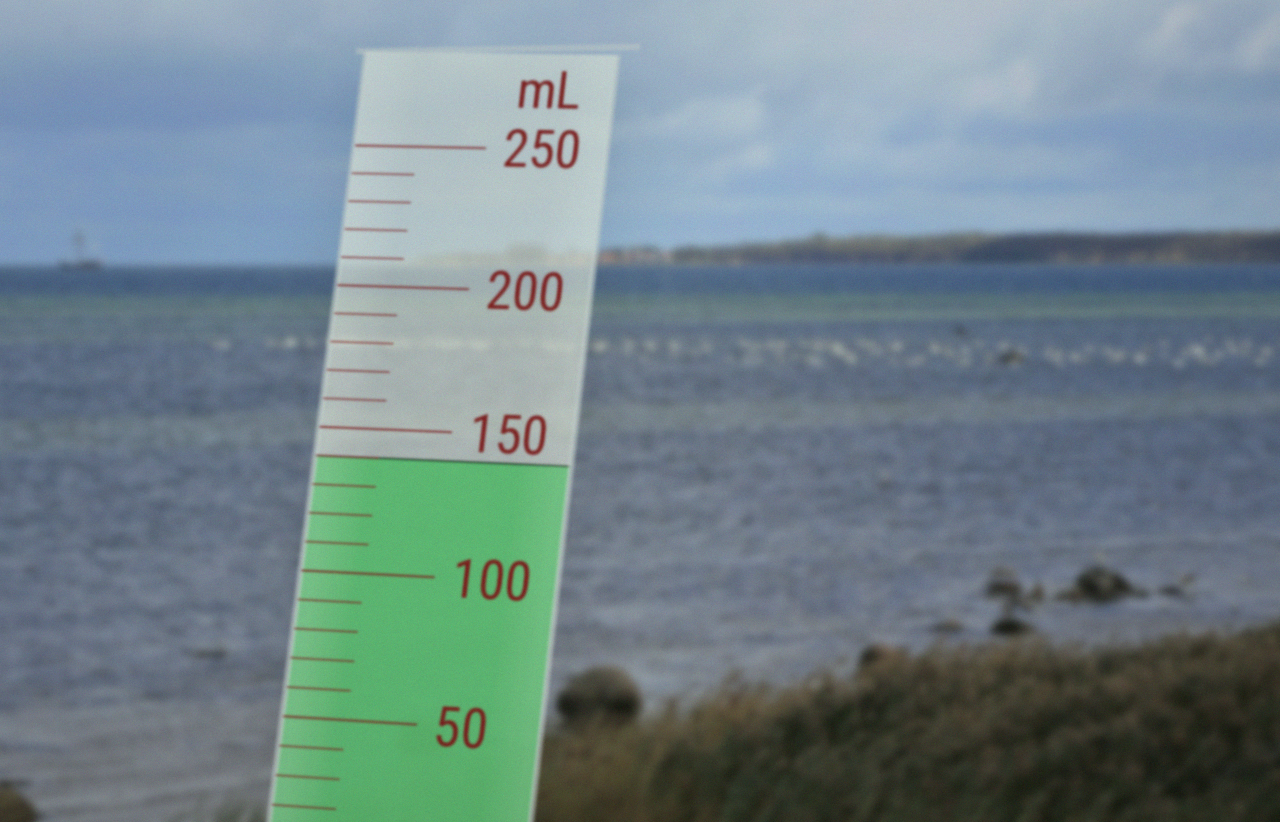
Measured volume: 140 (mL)
